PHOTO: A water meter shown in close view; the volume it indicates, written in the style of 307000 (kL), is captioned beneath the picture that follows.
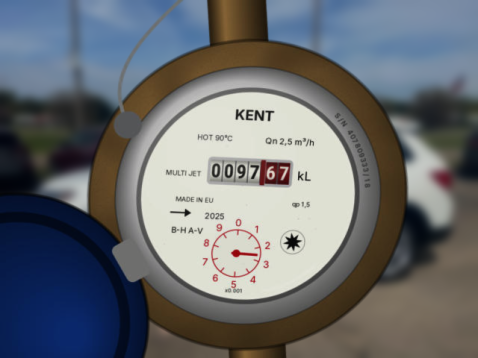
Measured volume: 97.672 (kL)
